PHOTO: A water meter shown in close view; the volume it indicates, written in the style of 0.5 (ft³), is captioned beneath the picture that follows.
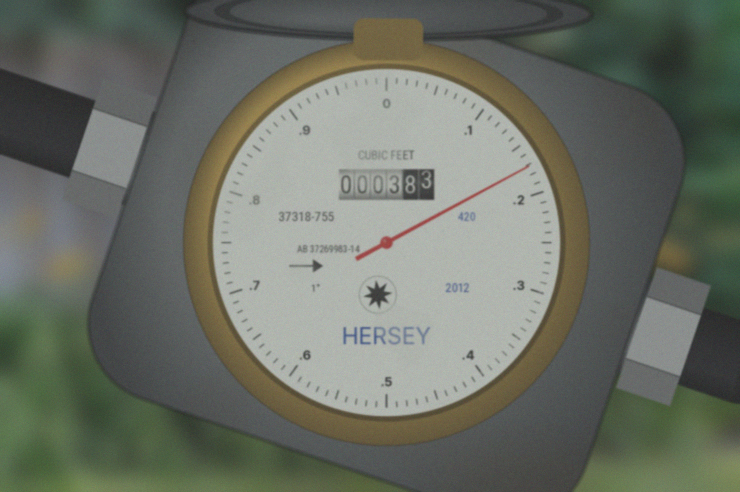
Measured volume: 383.17 (ft³)
